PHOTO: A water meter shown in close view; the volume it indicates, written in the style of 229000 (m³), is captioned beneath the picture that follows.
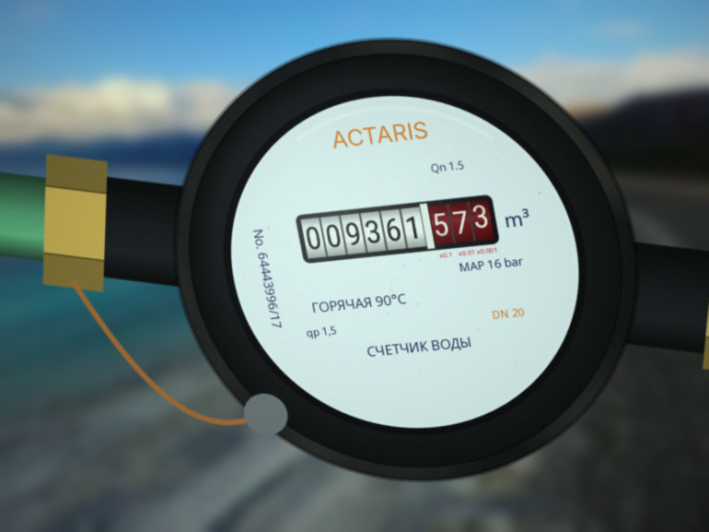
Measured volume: 9361.573 (m³)
